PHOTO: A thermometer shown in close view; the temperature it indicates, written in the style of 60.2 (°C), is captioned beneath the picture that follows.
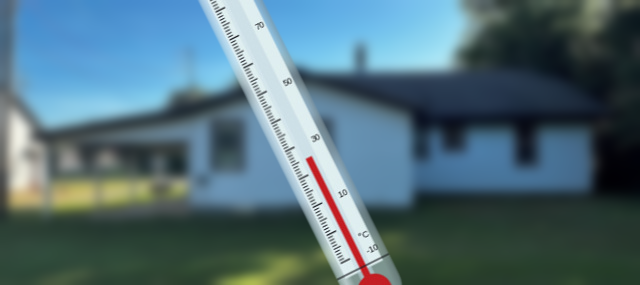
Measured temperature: 25 (°C)
